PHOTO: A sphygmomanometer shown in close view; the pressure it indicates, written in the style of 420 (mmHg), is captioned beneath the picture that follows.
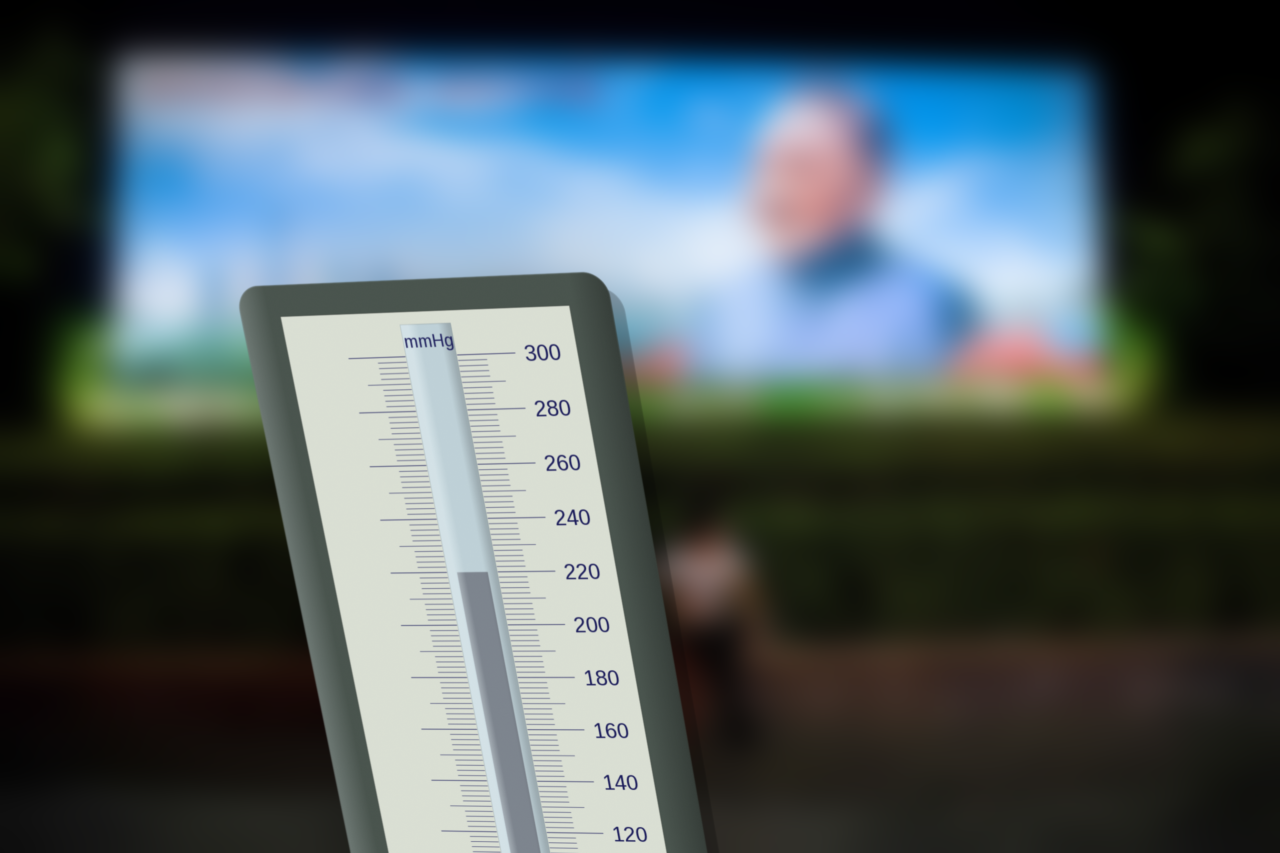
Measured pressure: 220 (mmHg)
